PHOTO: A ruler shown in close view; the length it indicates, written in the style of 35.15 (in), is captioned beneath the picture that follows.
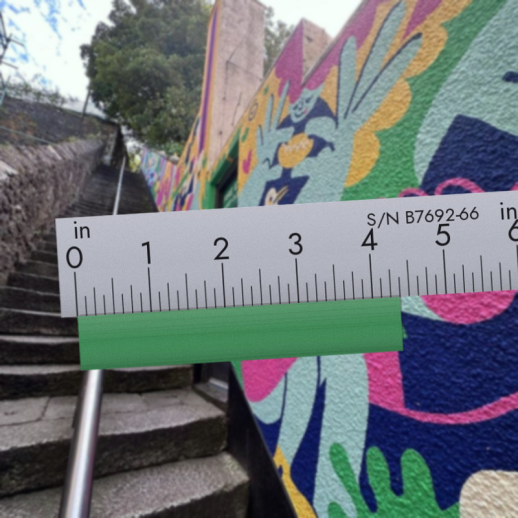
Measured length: 4.375 (in)
